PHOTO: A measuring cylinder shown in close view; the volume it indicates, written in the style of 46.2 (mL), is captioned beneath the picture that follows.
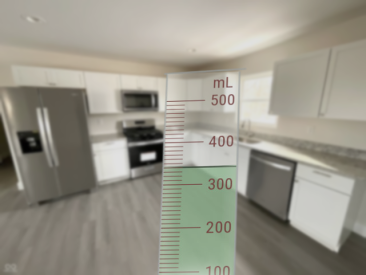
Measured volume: 340 (mL)
